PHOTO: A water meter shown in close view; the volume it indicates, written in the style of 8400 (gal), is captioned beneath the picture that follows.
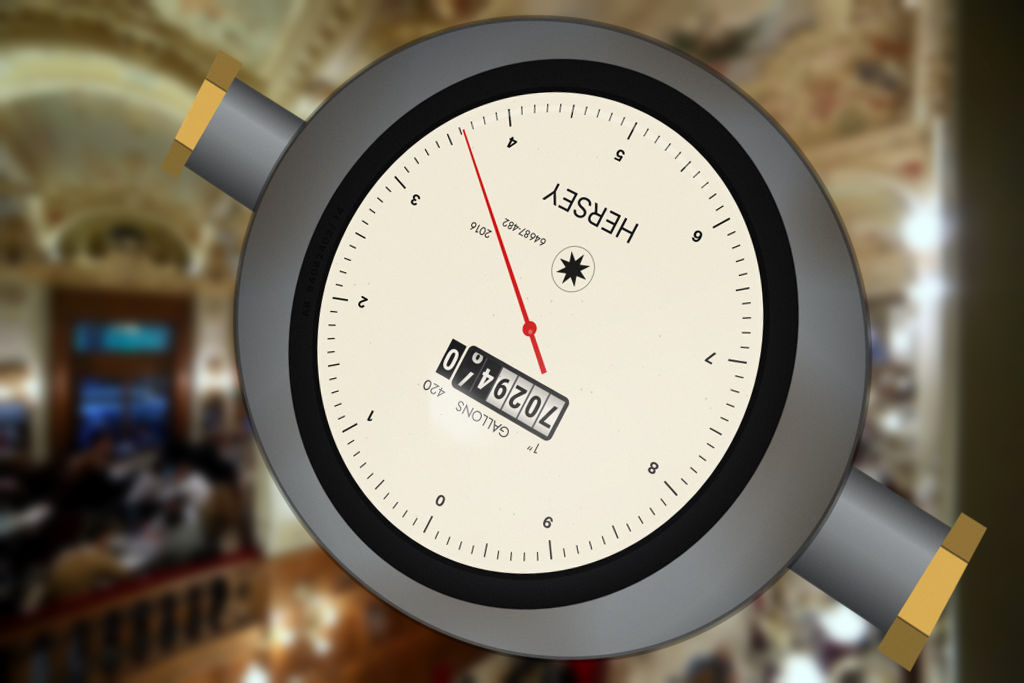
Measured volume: 7029473.6 (gal)
